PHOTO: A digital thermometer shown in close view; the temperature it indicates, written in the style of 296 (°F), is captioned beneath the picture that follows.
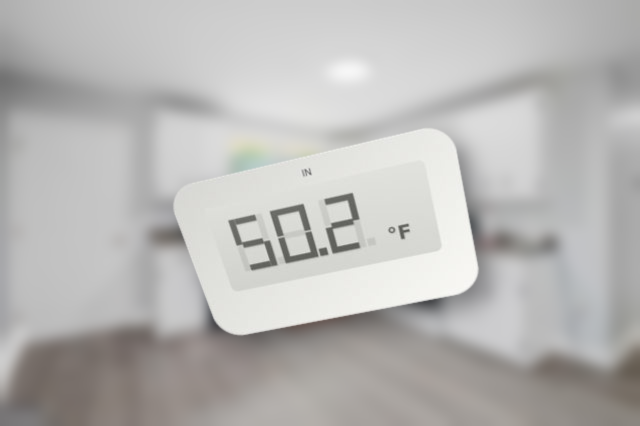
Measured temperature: 50.2 (°F)
